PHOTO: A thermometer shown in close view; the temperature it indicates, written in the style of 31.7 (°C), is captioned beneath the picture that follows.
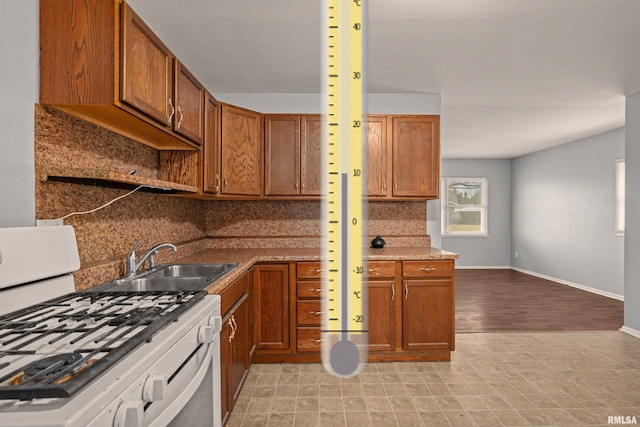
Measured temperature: 10 (°C)
